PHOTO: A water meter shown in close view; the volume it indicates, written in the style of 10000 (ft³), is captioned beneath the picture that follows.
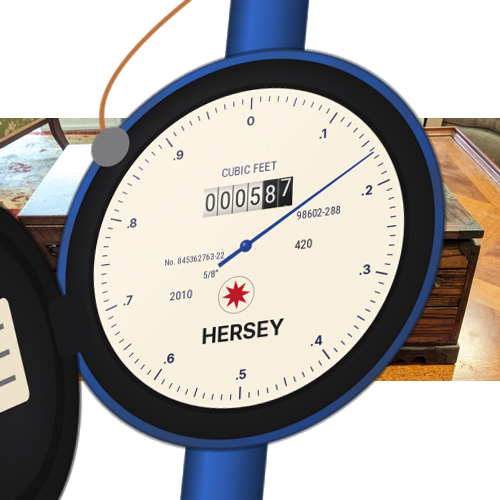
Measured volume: 587.16 (ft³)
